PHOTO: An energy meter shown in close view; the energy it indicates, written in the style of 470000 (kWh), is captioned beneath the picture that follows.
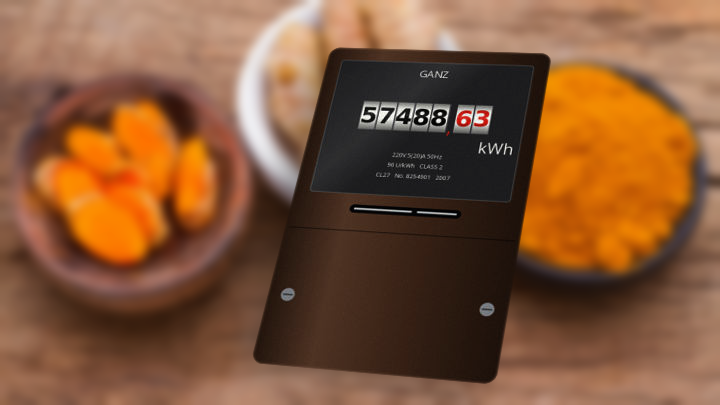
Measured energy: 57488.63 (kWh)
